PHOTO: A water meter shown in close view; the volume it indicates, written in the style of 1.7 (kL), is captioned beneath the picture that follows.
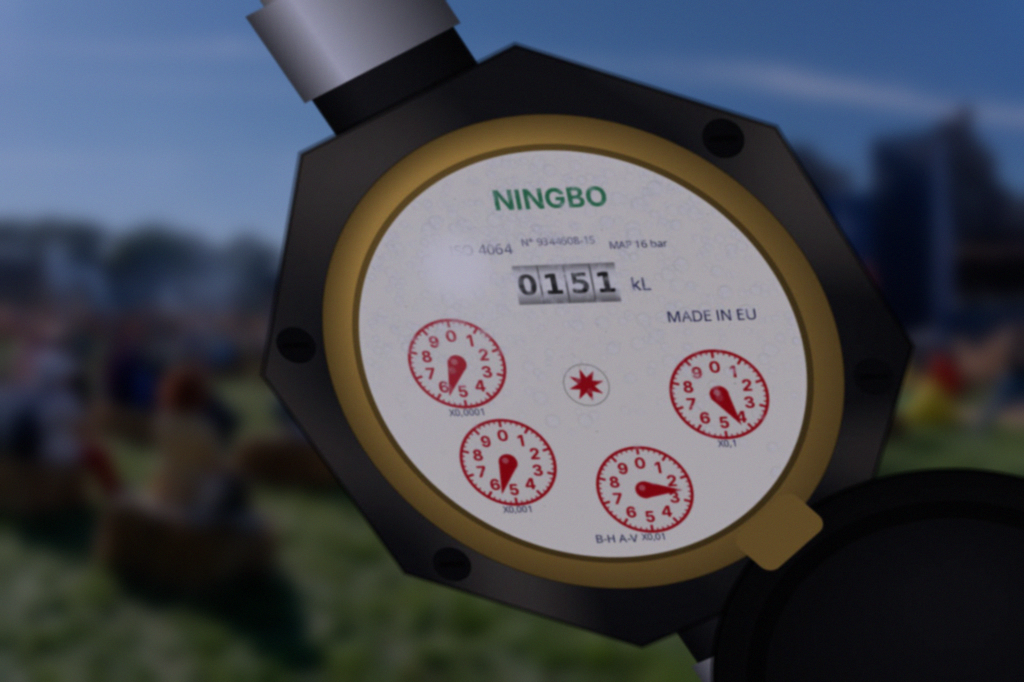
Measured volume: 151.4255 (kL)
